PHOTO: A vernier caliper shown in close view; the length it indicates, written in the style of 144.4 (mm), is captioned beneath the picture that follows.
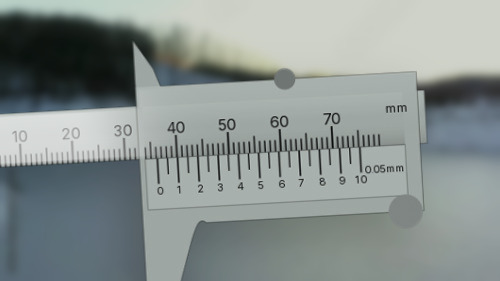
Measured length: 36.2 (mm)
